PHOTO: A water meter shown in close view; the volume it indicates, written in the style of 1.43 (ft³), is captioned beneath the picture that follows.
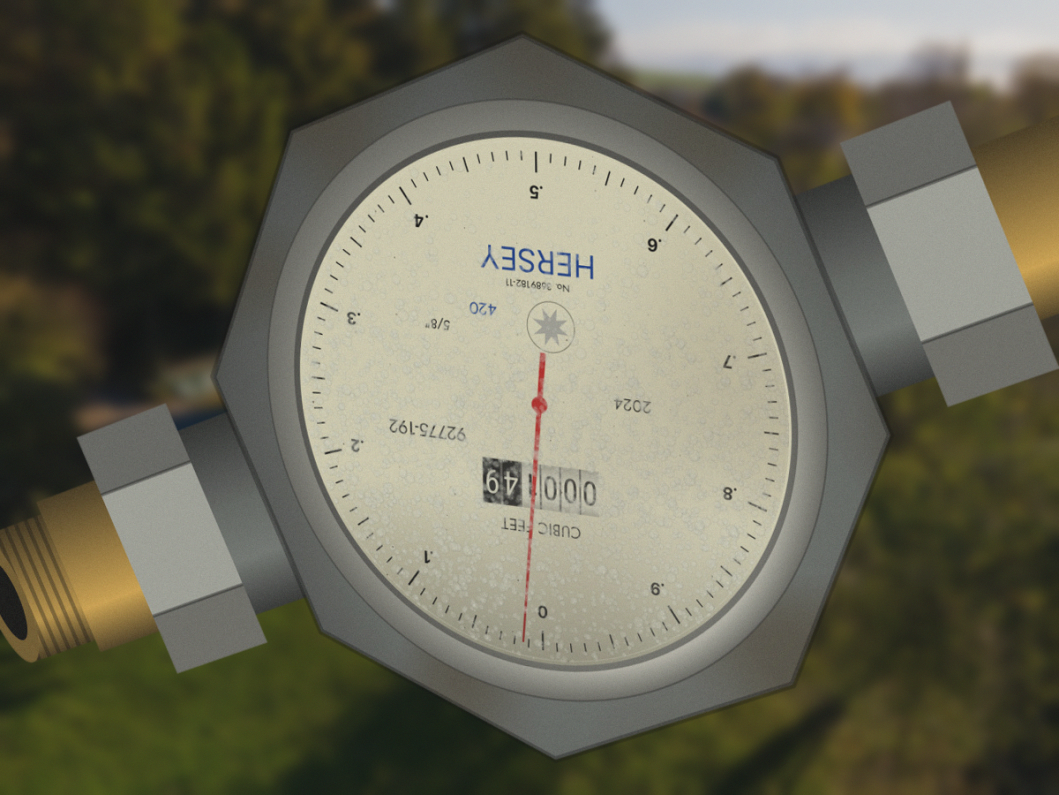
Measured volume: 149.01 (ft³)
